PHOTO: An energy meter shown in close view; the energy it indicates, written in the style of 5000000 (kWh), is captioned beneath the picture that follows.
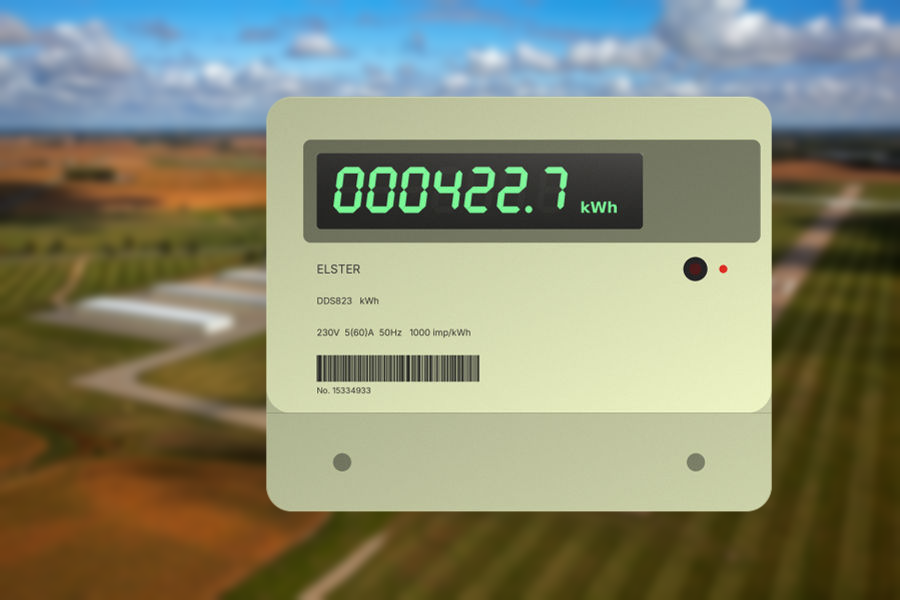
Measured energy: 422.7 (kWh)
